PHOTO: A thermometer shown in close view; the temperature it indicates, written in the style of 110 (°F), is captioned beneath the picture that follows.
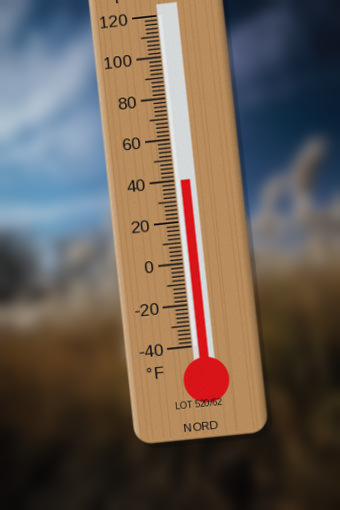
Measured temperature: 40 (°F)
